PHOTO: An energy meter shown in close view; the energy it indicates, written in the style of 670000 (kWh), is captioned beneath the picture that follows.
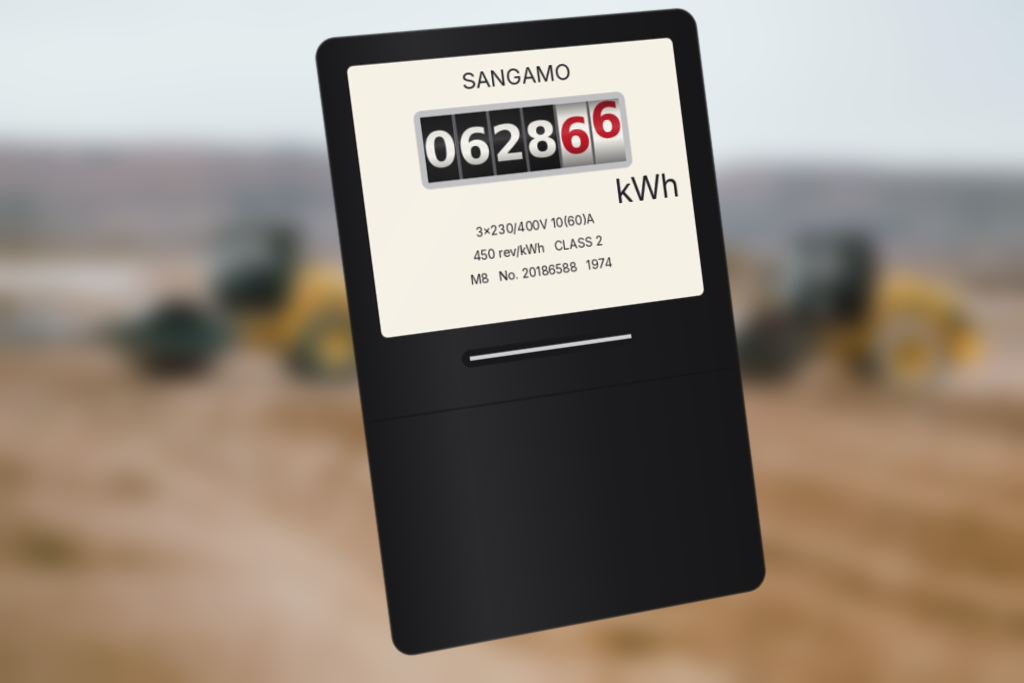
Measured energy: 628.66 (kWh)
